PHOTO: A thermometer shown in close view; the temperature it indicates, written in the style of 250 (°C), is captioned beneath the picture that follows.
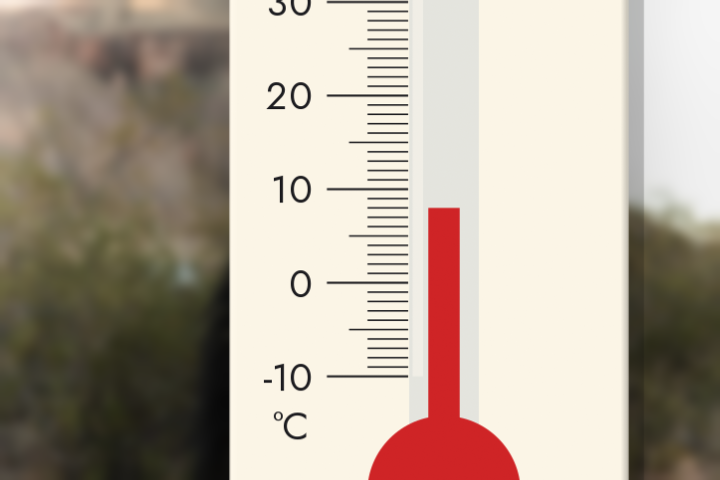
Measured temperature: 8 (°C)
